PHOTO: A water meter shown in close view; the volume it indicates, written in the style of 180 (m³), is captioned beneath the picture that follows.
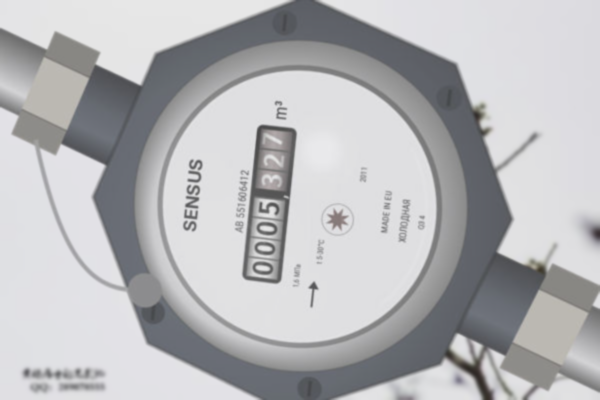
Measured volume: 5.327 (m³)
